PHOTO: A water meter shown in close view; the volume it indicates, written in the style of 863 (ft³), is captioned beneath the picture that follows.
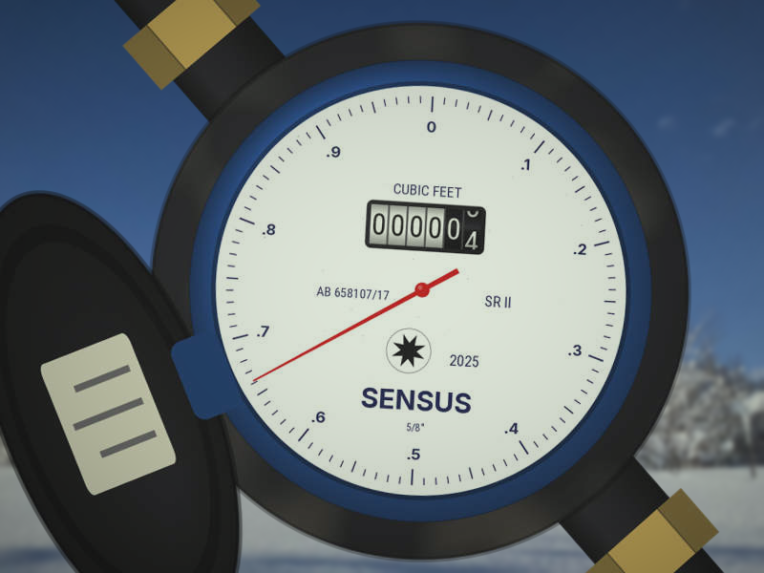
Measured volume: 3.66 (ft³)
